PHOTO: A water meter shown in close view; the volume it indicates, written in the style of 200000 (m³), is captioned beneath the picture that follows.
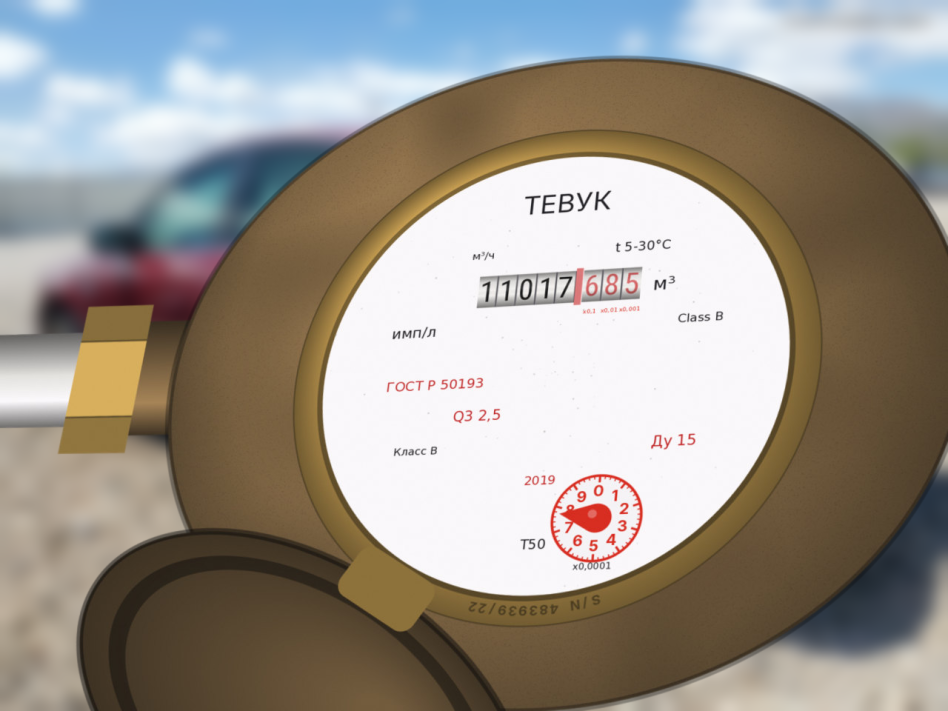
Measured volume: 11017.6857 (m³)
